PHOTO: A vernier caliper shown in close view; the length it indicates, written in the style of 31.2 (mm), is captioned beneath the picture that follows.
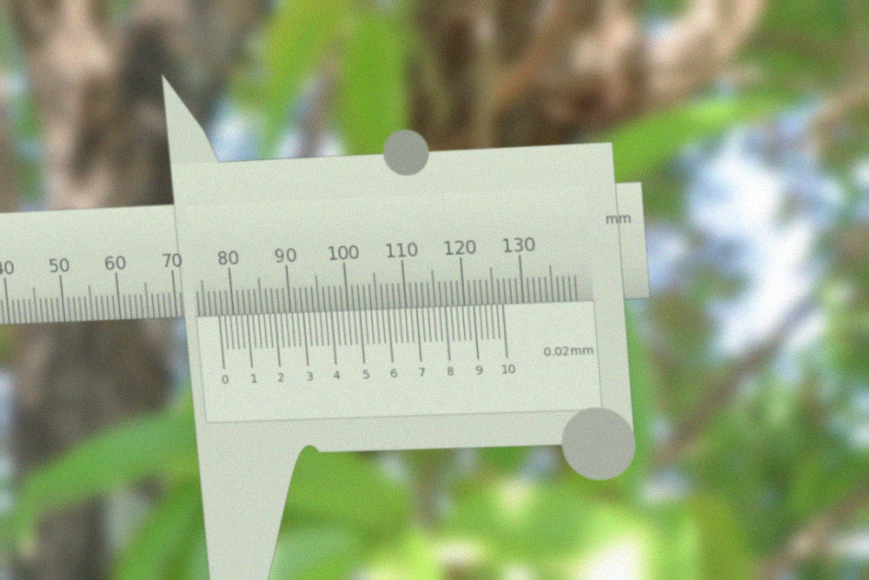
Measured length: 77.5 (mm)
